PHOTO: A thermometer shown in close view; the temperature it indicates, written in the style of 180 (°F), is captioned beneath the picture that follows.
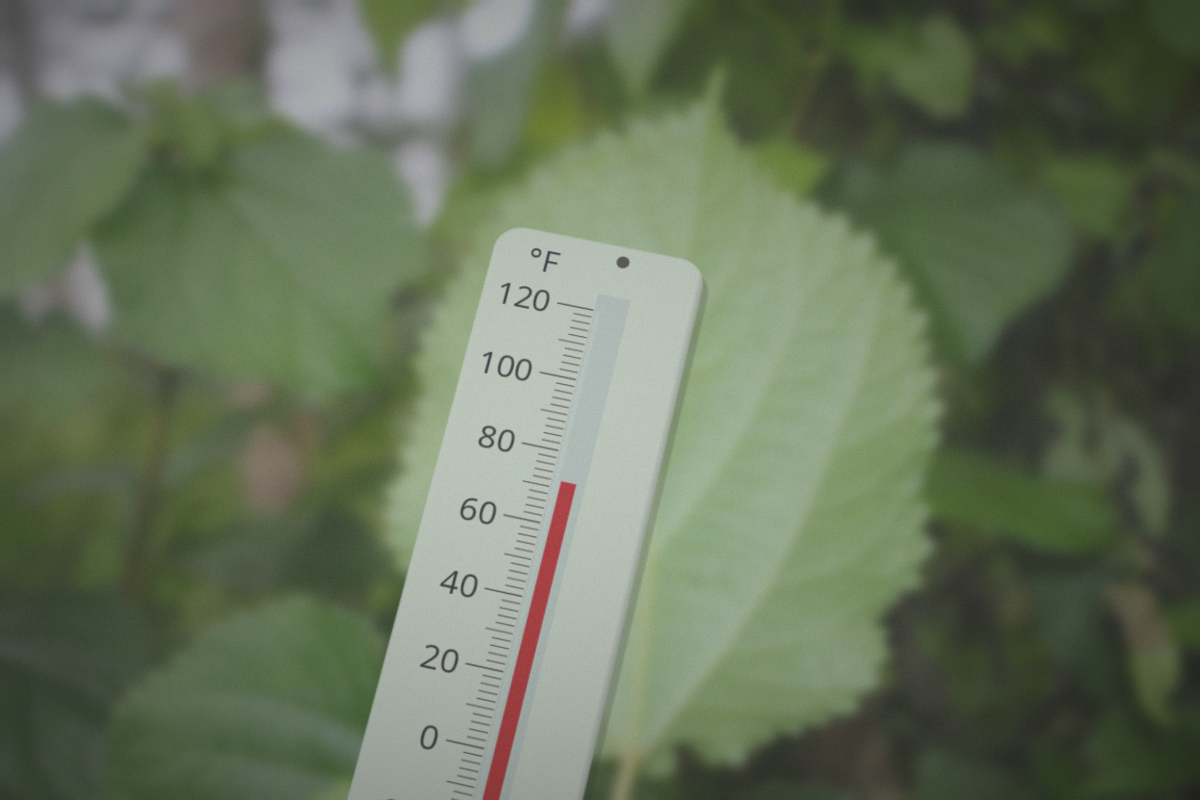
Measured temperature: 72 (°F)
